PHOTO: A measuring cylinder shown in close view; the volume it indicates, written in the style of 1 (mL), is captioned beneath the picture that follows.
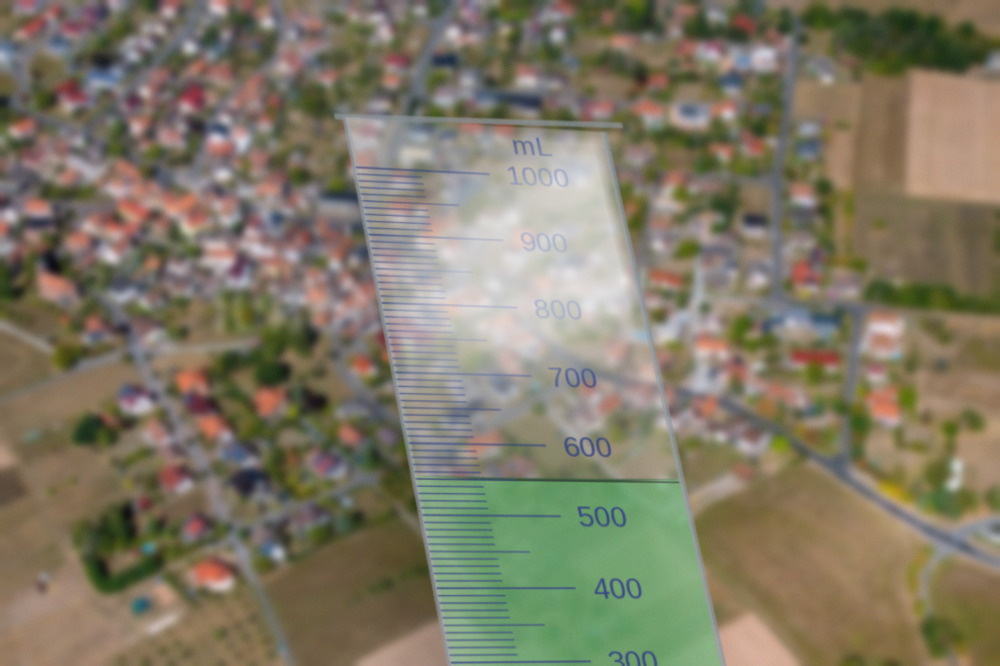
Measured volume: 550 (mL)
